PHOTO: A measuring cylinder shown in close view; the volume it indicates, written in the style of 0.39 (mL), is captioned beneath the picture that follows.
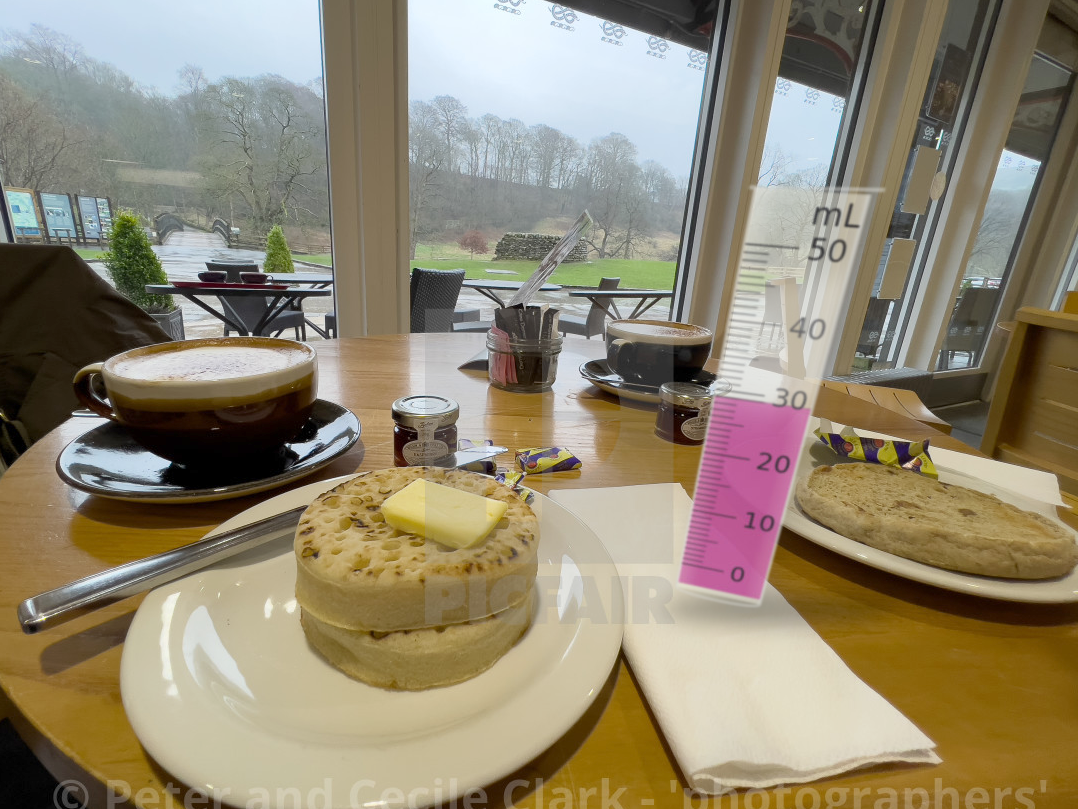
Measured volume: 29 (mL)
